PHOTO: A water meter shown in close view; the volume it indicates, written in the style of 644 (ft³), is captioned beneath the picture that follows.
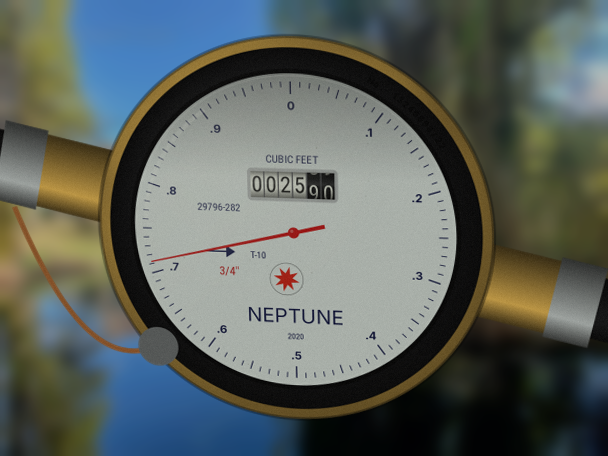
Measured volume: 2589.71 (ft³)
